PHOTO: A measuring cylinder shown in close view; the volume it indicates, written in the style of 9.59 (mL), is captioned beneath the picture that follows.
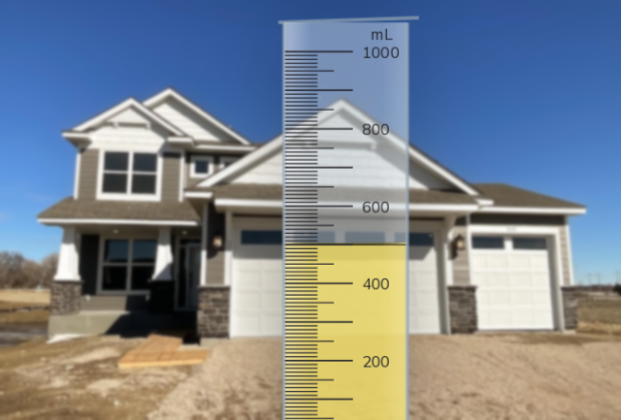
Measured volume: 500 (mL)
